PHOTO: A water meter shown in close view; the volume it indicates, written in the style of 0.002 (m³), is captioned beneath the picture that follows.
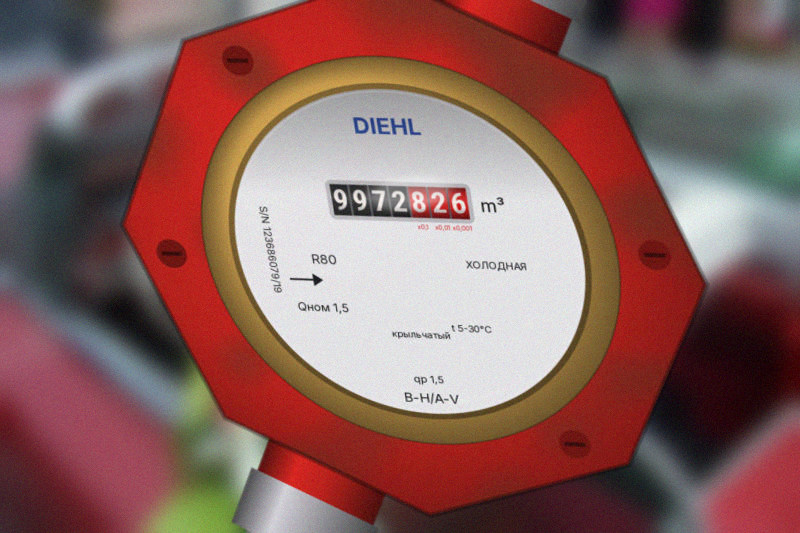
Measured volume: 9972.826 (m³)
